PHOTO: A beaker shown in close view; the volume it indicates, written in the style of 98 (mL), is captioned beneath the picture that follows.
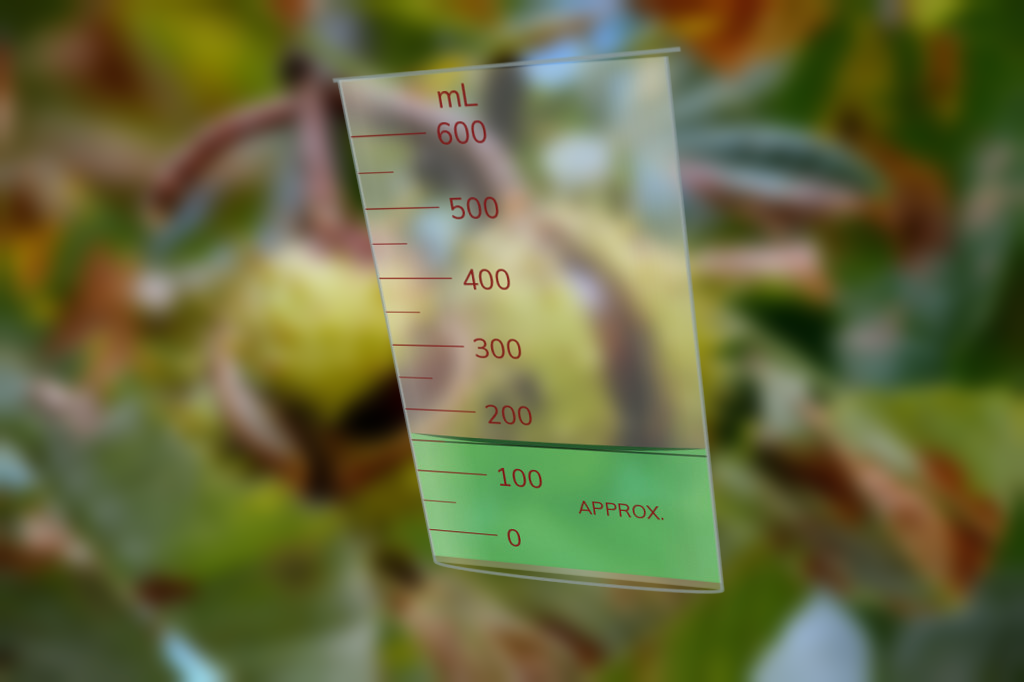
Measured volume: 150 (mL)
